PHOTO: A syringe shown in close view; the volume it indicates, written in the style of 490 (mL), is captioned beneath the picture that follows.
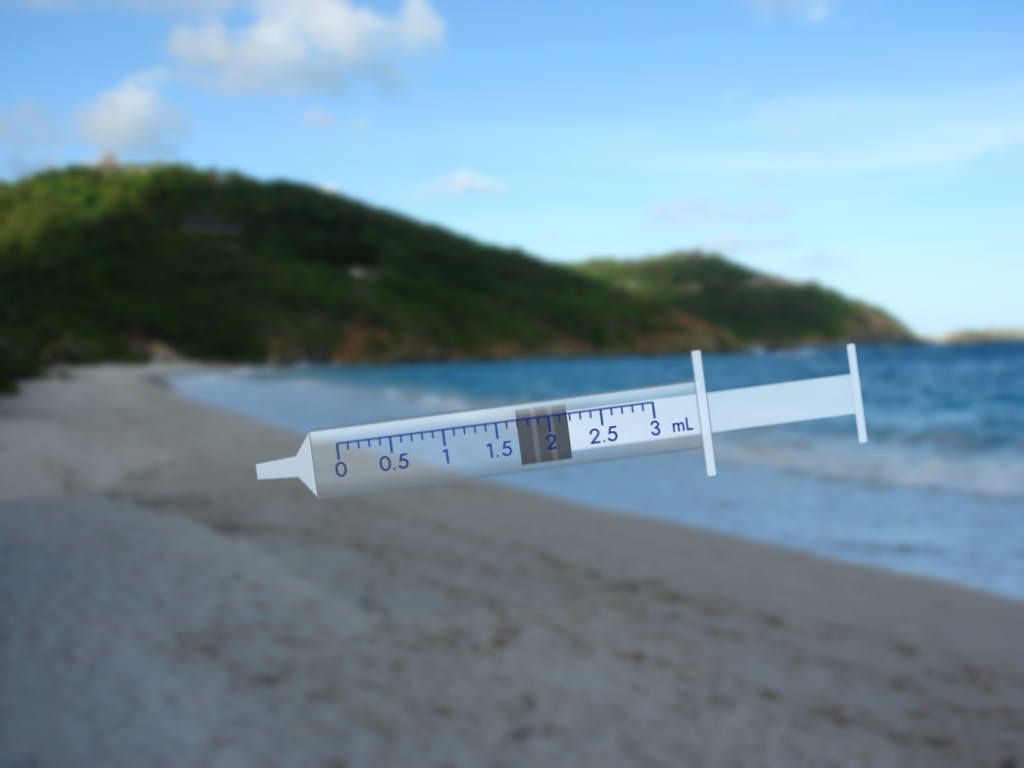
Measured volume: 1.7 (mL)
